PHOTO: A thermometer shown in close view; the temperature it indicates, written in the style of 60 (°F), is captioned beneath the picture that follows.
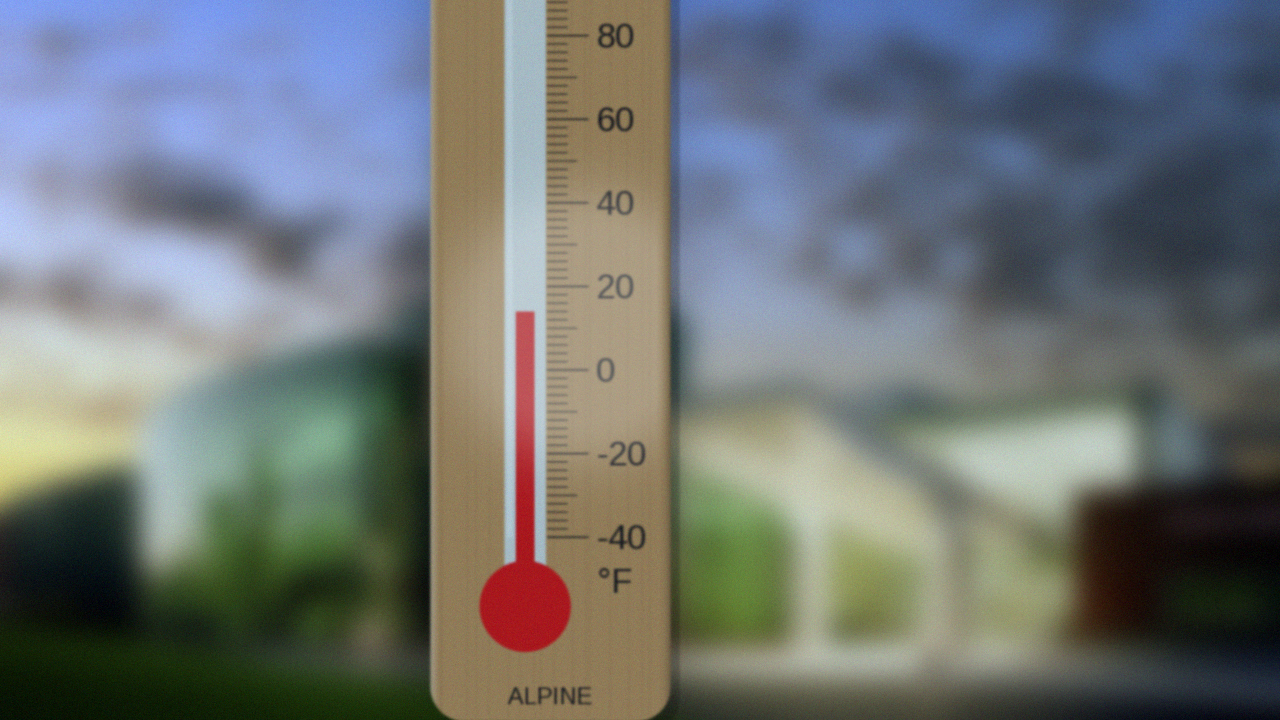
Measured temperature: 14 (°F)
